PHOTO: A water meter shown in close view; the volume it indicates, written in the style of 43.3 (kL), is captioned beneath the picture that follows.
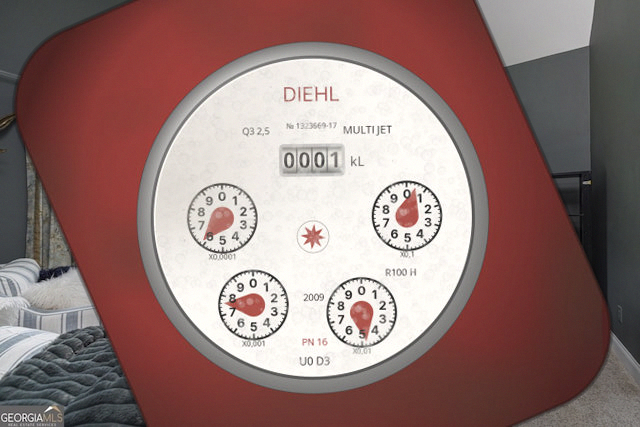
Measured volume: 1.0476 (kL)
